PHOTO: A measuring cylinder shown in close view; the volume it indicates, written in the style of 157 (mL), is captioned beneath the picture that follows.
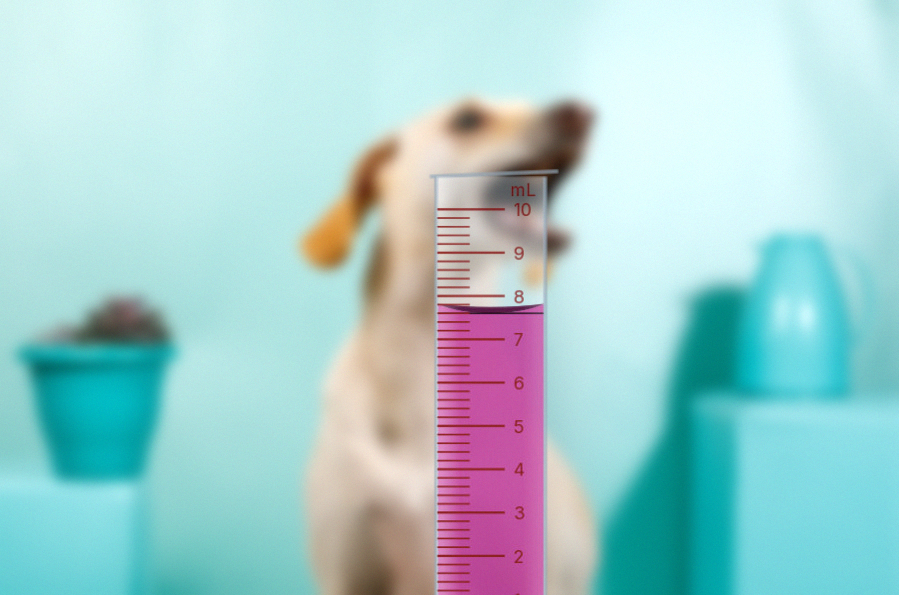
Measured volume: 7.6 (mL)
